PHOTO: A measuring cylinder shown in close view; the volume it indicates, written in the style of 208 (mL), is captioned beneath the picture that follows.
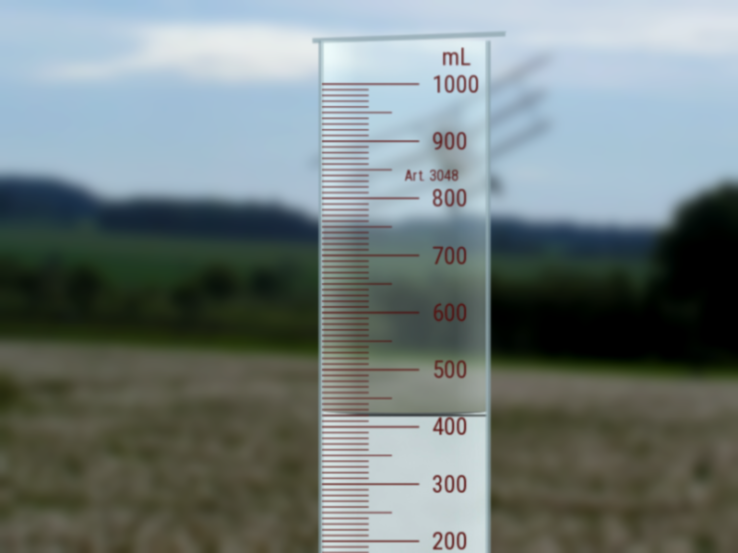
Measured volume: 420 (mL)
